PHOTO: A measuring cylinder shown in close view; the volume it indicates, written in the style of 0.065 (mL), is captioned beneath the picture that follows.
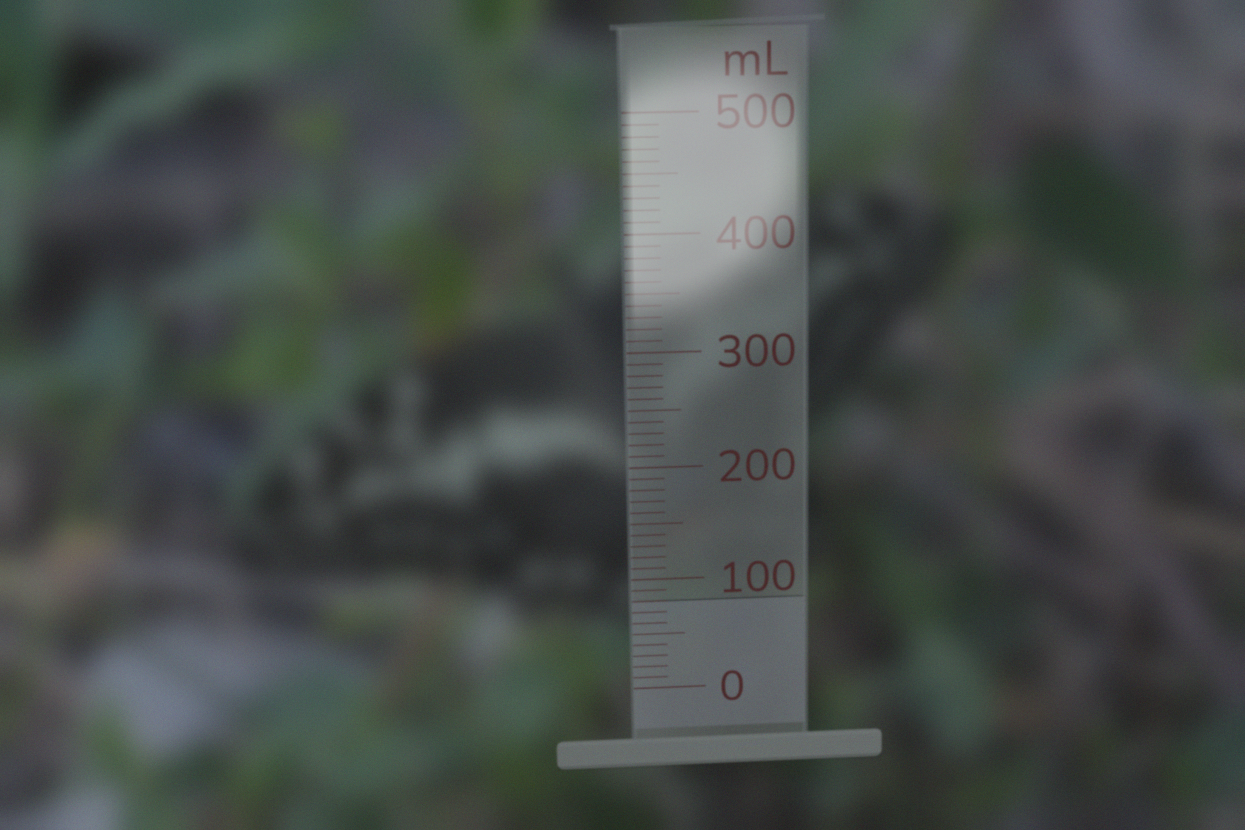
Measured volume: 80 (mL)
